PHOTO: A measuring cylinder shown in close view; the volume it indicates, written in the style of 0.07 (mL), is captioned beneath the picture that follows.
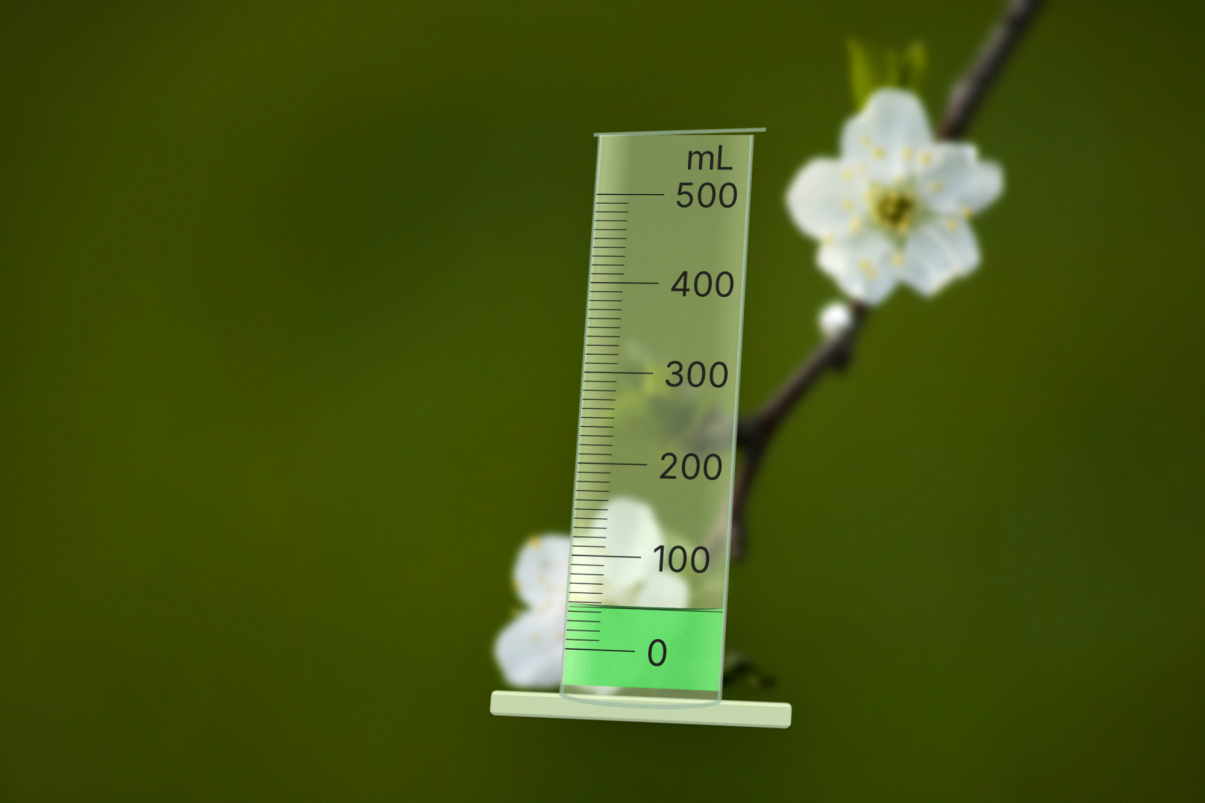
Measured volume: 45 (mL)
